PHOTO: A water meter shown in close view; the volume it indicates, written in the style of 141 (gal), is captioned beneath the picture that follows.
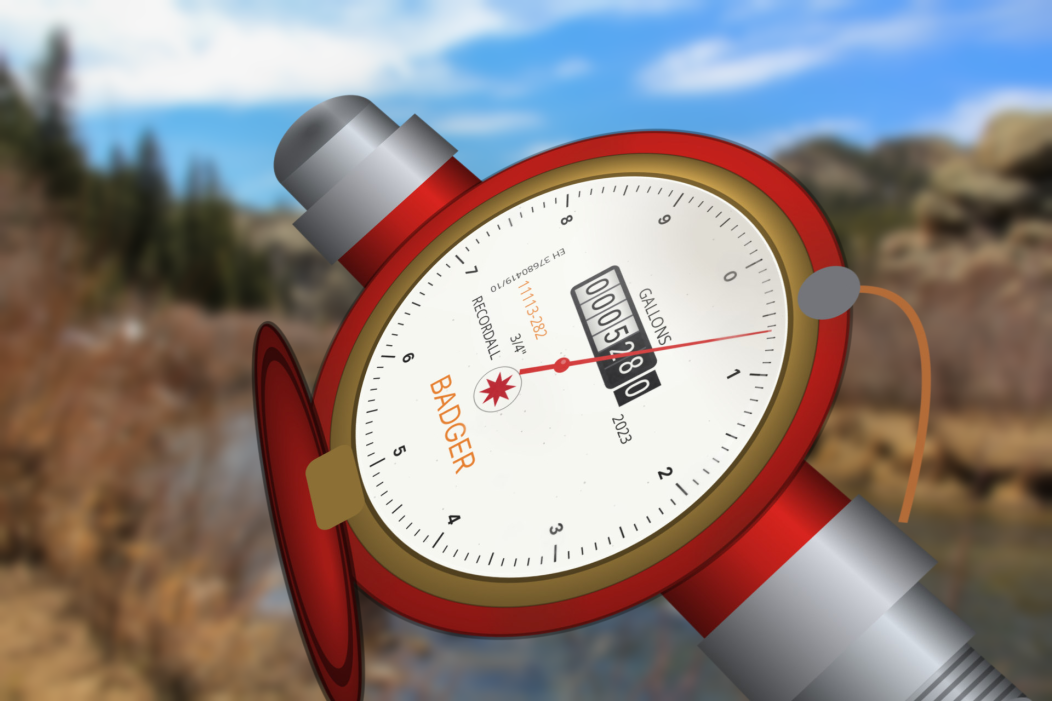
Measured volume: 5280.6 (gal)
